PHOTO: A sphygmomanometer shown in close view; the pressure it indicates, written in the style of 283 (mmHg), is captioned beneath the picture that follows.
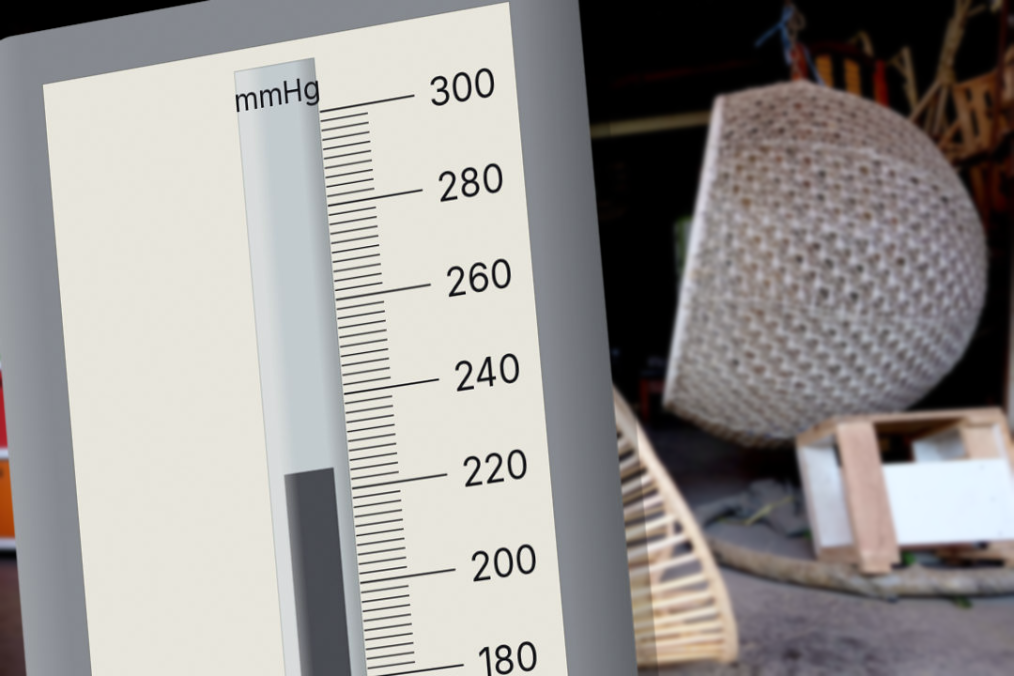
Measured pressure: 225 (mmHg)
